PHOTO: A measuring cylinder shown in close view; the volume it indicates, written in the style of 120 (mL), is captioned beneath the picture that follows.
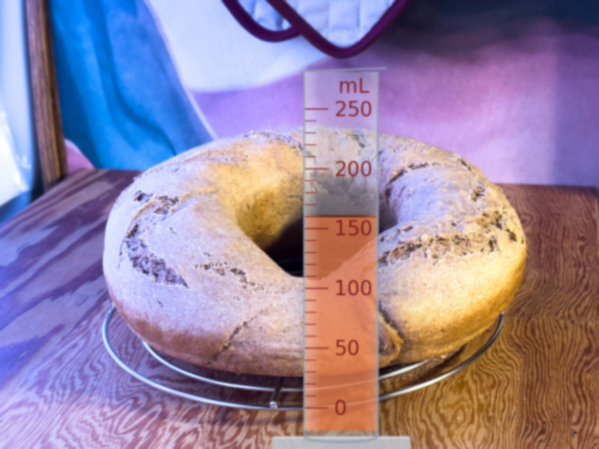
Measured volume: 160 (mL)
